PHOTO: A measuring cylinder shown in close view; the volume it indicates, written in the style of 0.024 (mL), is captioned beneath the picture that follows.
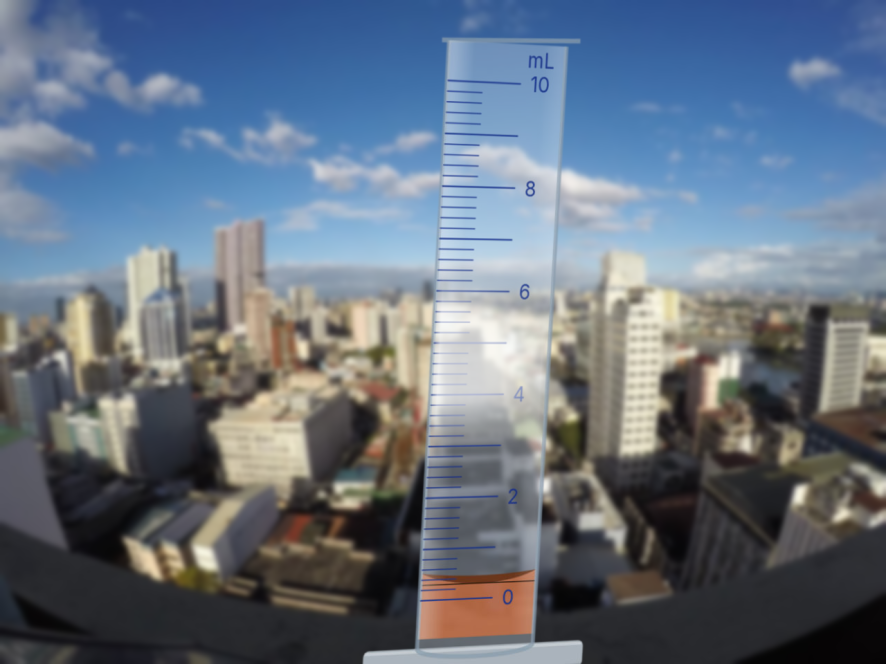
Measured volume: 0.3 (mL)
